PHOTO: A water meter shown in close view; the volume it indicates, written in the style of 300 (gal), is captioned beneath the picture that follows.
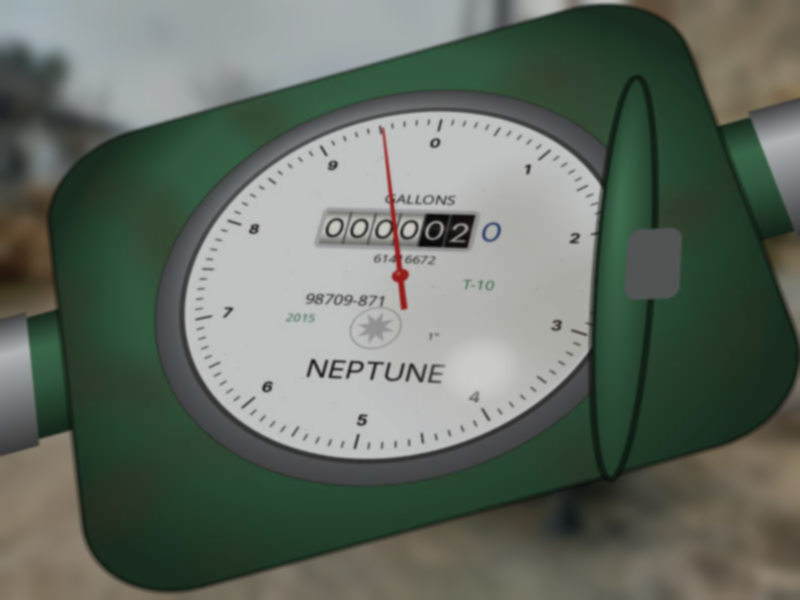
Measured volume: 19.5 (gal)
